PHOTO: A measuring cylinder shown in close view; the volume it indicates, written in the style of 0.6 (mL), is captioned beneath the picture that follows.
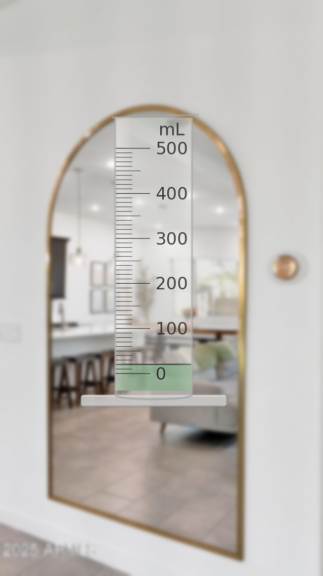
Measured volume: 20 (mL)
